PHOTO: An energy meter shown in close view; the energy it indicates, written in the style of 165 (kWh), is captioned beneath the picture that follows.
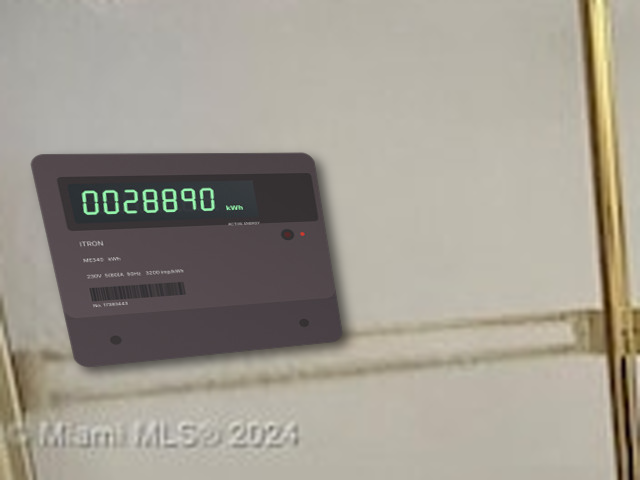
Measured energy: 28890 (kWh)
